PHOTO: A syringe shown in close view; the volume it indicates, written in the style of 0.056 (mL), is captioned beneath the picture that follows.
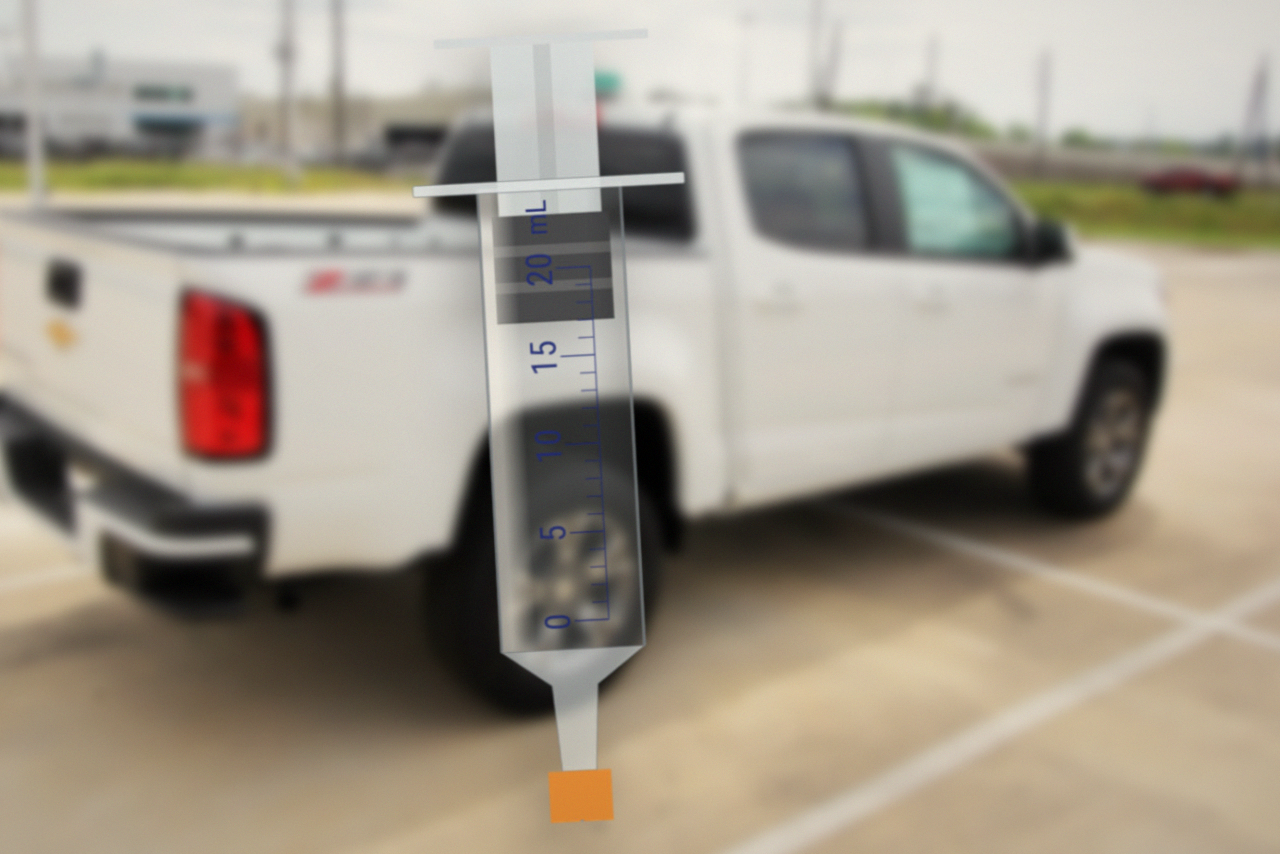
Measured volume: 17 (mL)
